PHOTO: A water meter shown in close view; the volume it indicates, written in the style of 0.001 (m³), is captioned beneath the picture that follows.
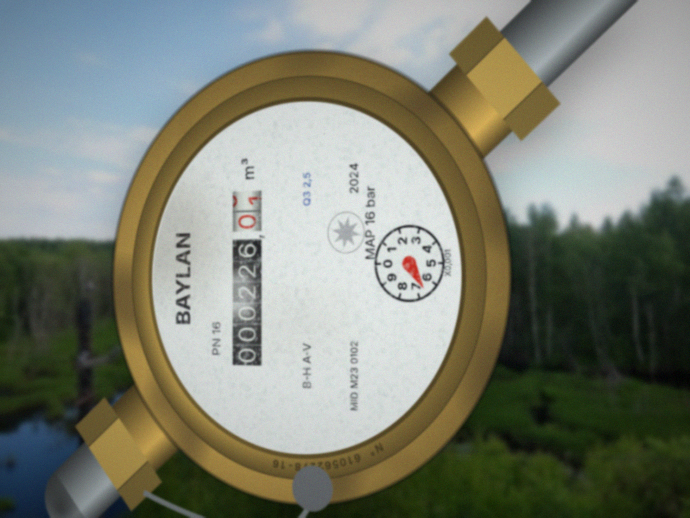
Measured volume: 226.006 (m³)
